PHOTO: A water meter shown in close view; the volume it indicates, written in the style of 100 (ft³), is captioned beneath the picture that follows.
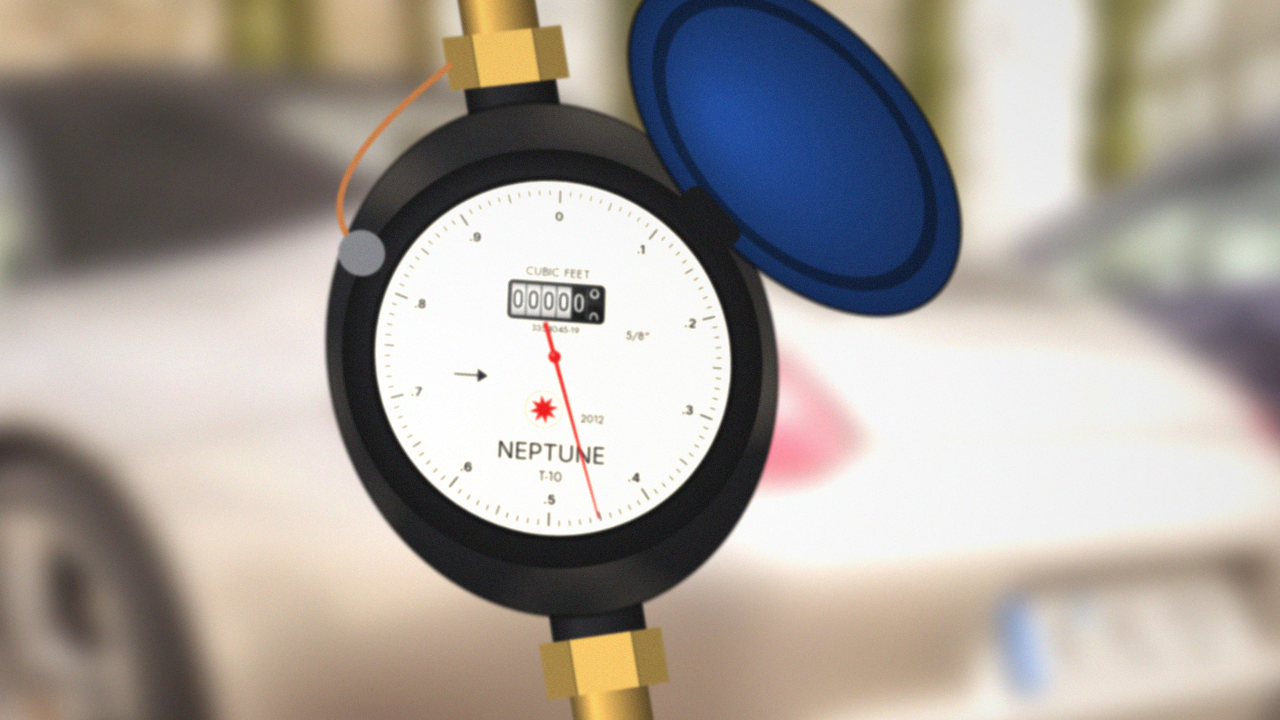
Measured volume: 8.45 (ft³)
